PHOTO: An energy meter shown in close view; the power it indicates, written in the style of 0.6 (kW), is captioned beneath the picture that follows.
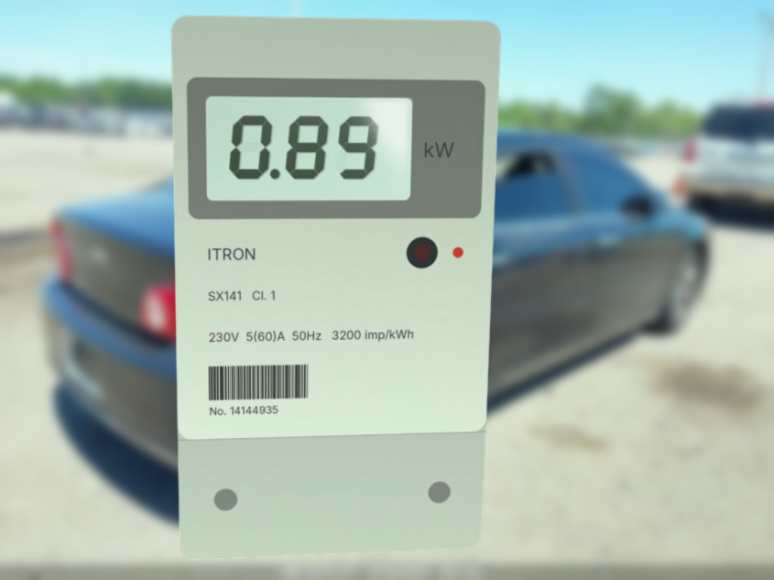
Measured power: 0.89 (kW)
